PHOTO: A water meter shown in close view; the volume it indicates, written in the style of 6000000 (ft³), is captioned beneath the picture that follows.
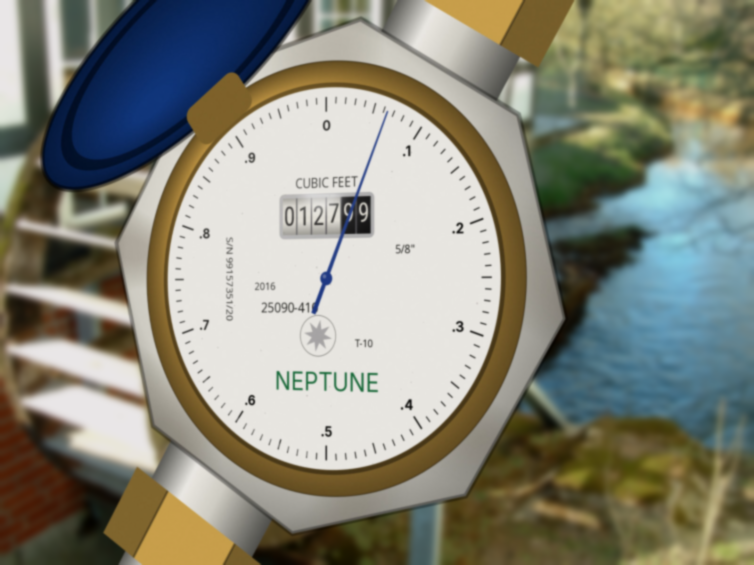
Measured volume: 12799.06 (ft³)
